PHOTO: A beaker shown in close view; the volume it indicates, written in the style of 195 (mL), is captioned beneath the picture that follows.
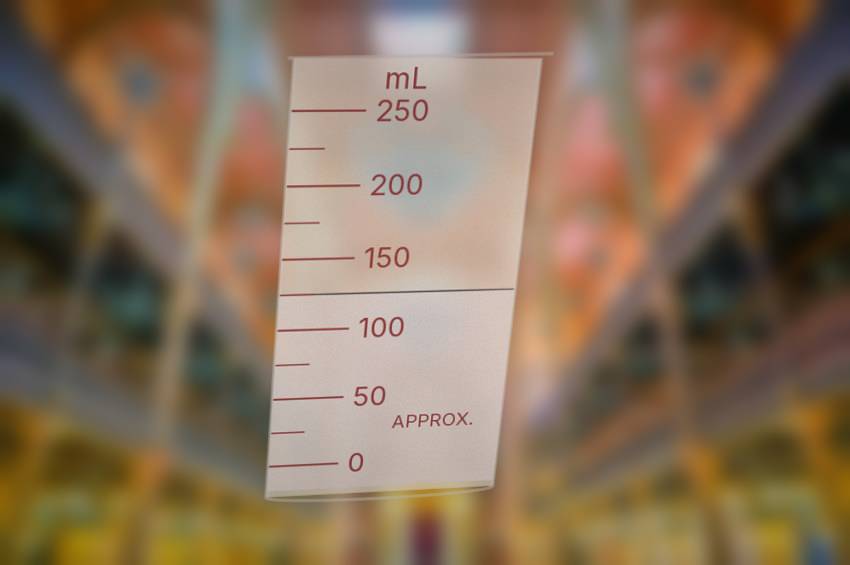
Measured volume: 125 (mL)
